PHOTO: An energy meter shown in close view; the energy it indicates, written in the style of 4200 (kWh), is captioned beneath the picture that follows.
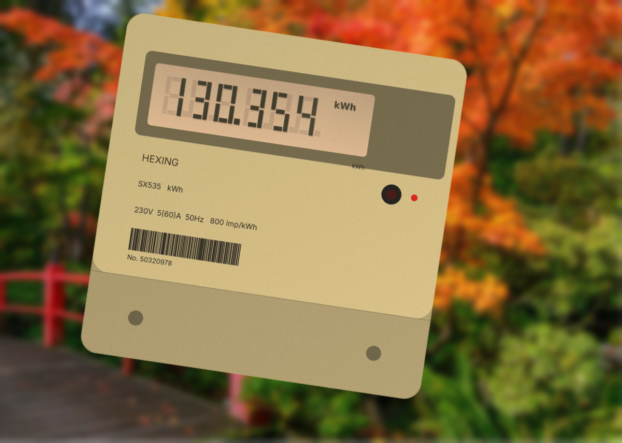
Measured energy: 130.354 (kWh)
